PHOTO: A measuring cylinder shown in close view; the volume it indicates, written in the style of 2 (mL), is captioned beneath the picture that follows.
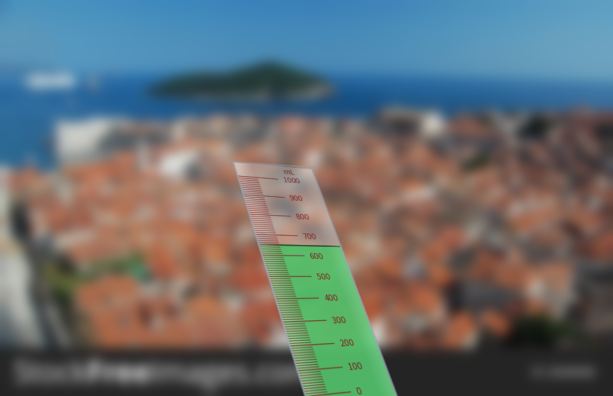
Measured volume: 650 (mL)
